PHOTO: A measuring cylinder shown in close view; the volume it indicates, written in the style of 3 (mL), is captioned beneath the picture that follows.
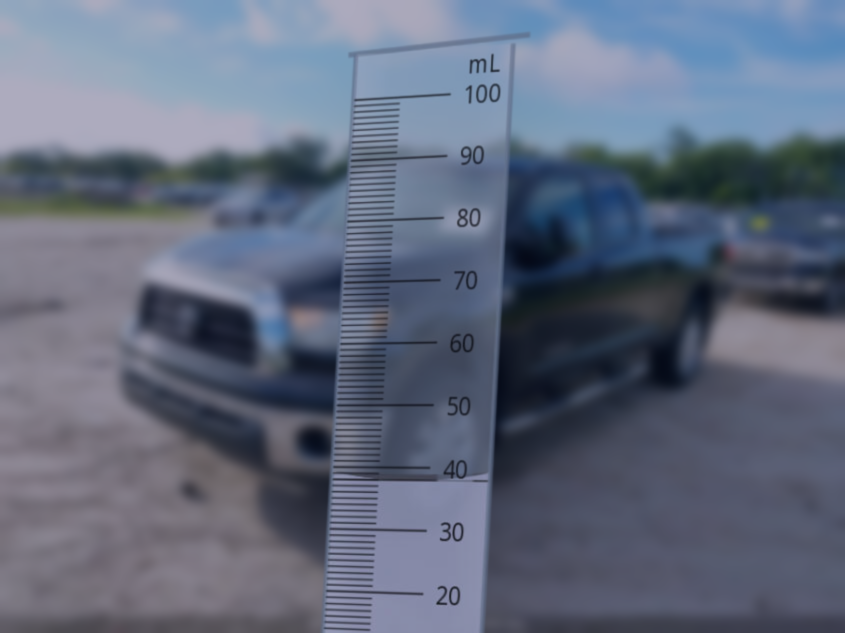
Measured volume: 38 (mL)
